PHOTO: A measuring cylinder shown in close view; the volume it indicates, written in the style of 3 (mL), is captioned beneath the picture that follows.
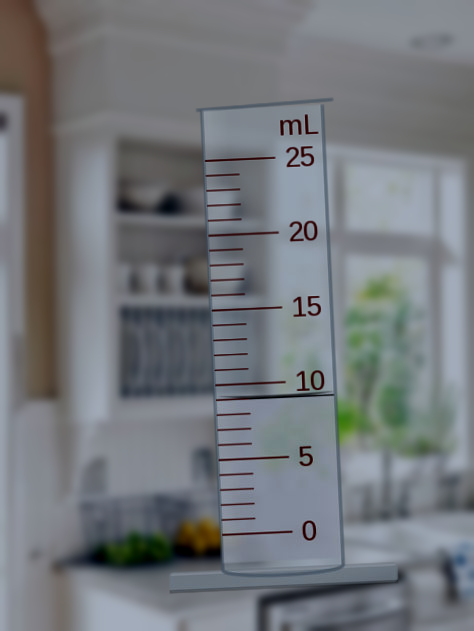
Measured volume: 9 (mL)
